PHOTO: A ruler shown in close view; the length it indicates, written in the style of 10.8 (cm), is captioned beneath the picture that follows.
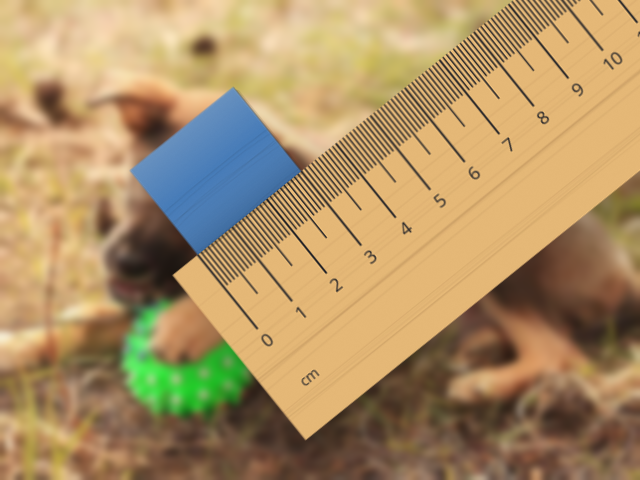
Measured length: 3 (cm)
